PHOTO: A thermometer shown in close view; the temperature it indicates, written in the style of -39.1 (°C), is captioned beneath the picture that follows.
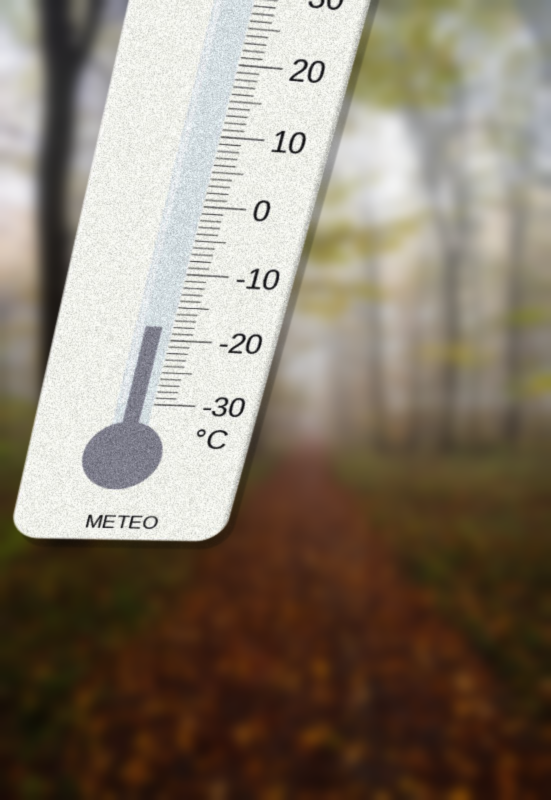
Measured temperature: -18 (°C)
